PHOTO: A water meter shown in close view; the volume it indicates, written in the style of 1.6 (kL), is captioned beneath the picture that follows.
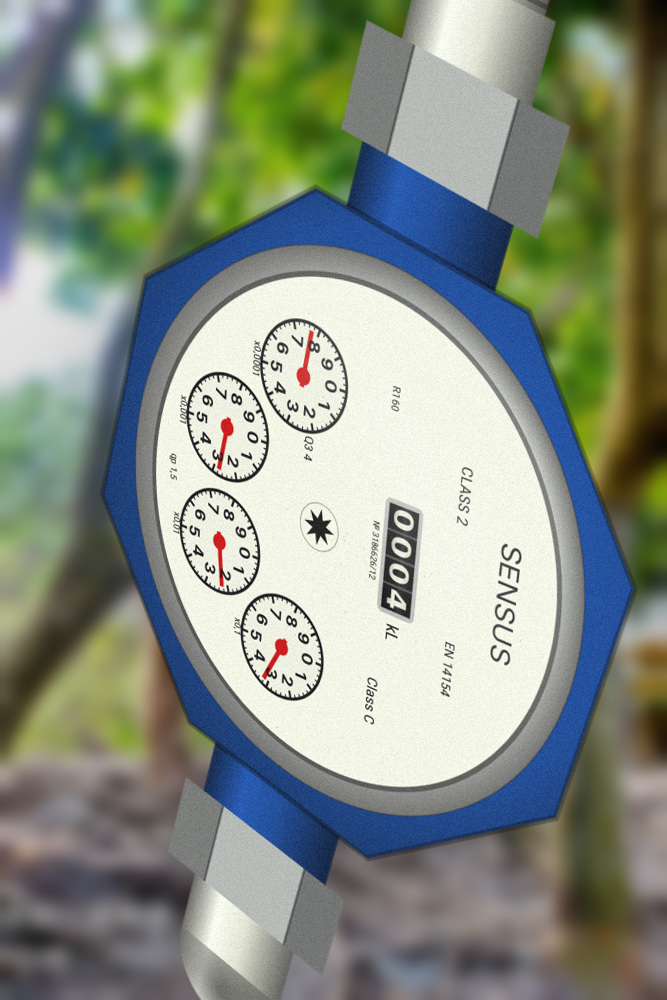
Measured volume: 4.3227 (kL)
